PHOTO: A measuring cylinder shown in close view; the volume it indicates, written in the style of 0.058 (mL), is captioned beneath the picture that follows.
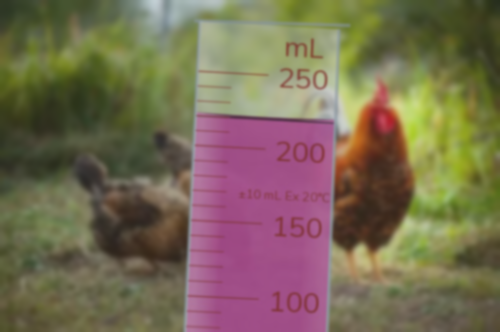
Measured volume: 220 (mL)
